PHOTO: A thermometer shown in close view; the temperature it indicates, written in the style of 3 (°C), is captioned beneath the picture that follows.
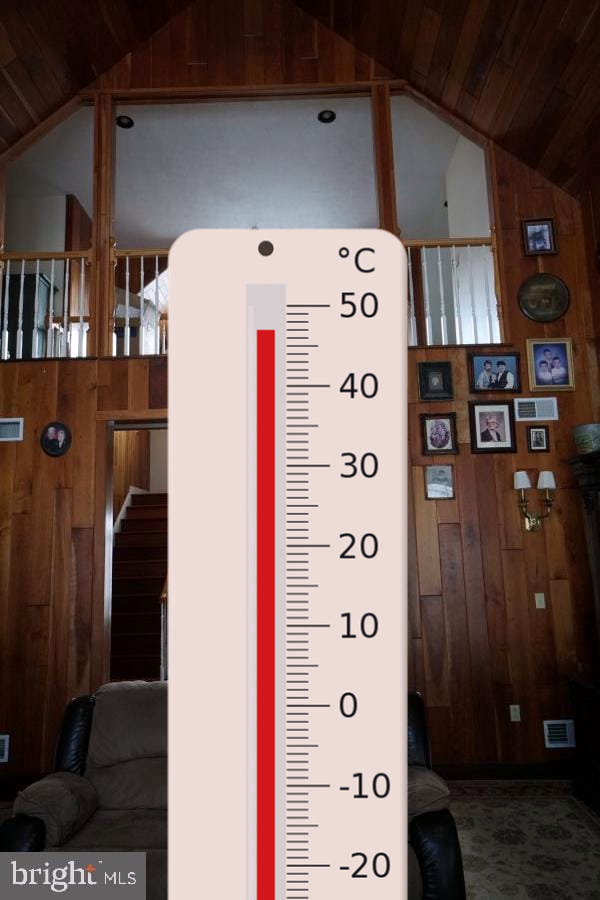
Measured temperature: 47 (°C)
